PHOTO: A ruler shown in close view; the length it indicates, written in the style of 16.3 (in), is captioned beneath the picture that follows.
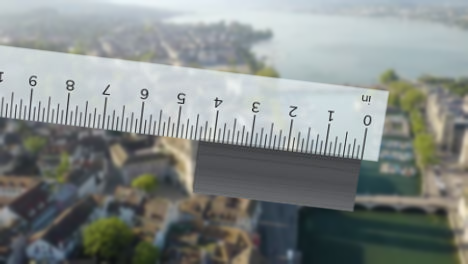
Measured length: 4.375 (in)
